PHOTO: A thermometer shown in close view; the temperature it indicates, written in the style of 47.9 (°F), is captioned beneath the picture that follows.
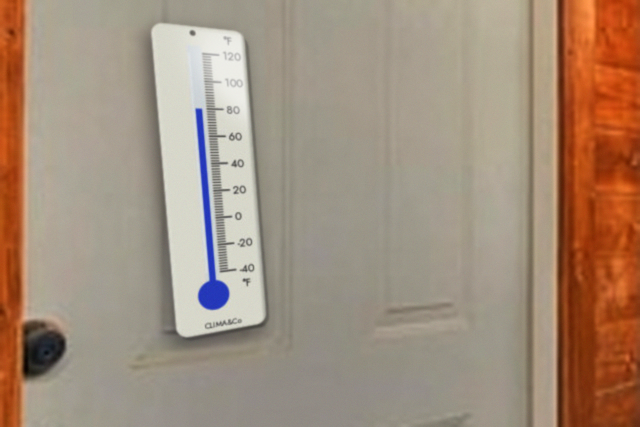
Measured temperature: 80 (°F)
